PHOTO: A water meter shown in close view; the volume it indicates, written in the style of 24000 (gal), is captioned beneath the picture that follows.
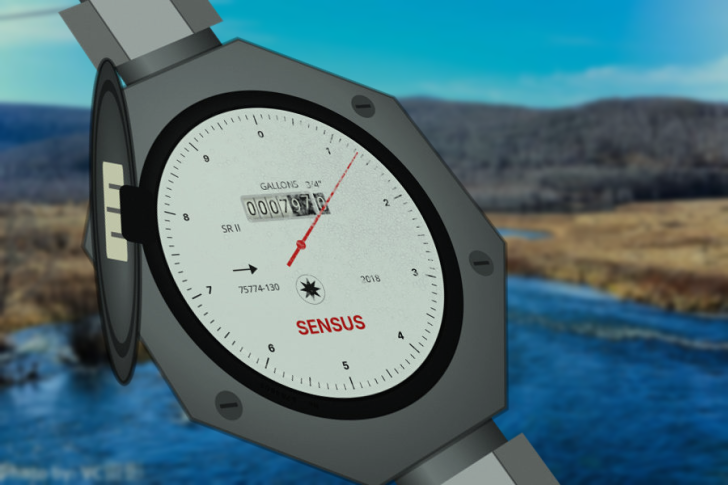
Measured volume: 7971.3 (gal)
